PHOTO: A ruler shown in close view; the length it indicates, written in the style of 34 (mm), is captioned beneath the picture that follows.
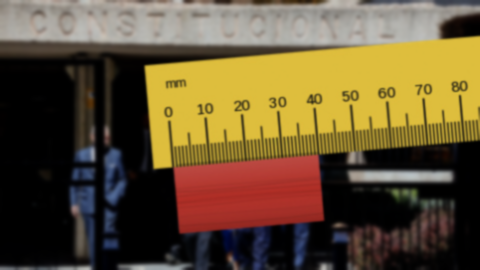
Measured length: 40 (mm)
